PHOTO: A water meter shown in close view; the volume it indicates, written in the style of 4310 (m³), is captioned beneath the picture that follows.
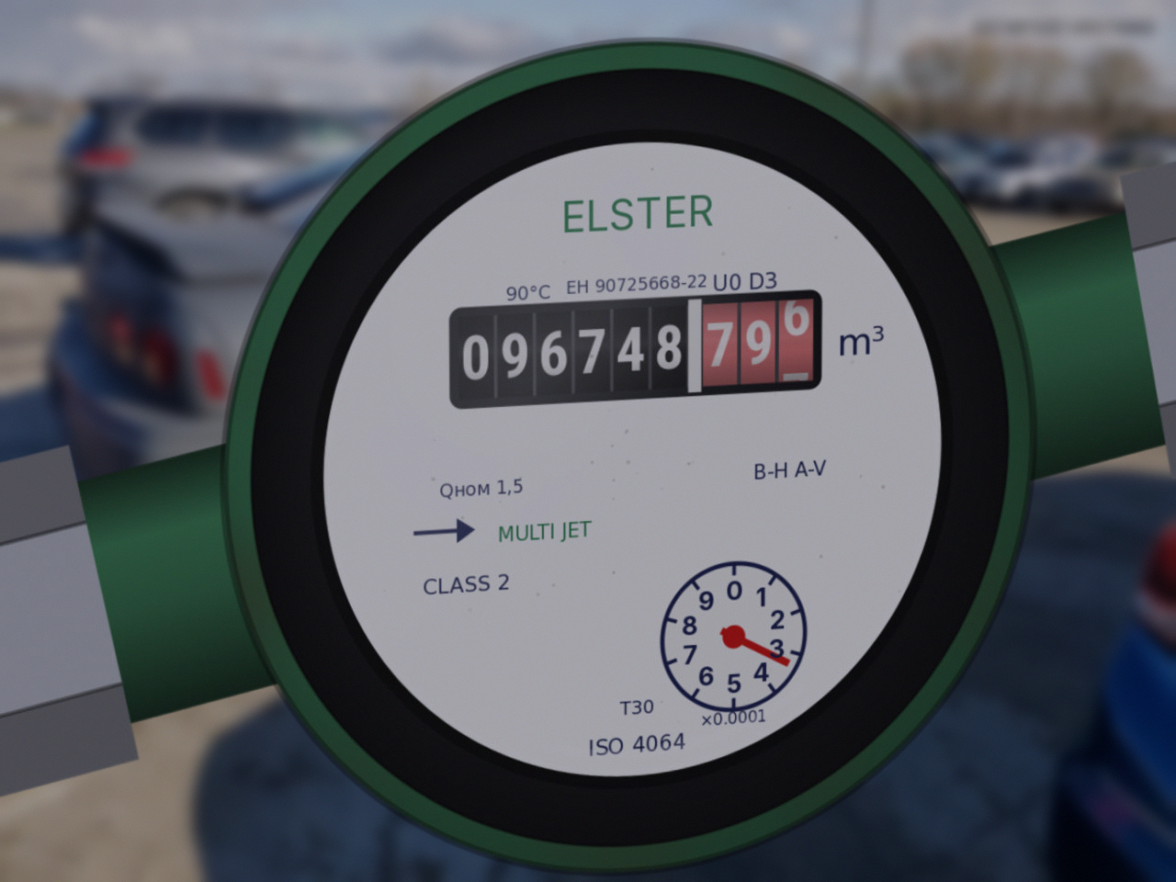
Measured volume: 96748.7963 (m³)
